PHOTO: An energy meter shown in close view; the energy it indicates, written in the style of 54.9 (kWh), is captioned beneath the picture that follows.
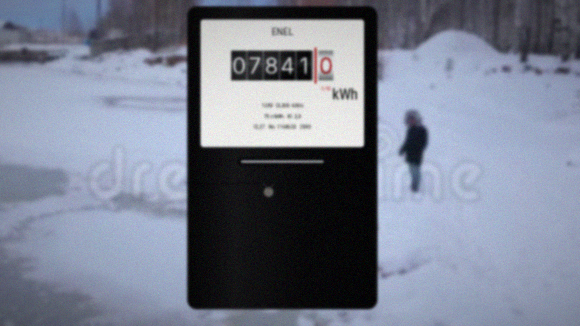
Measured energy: 7841.0 (kWh)
